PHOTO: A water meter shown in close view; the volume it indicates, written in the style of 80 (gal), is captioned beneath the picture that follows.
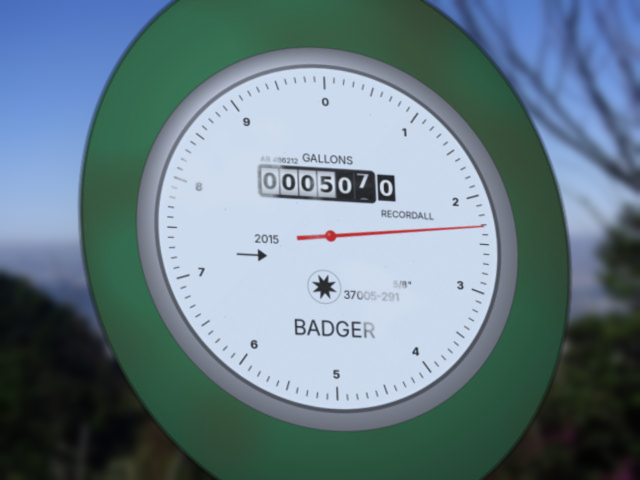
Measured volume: 5072.3 (gal)
